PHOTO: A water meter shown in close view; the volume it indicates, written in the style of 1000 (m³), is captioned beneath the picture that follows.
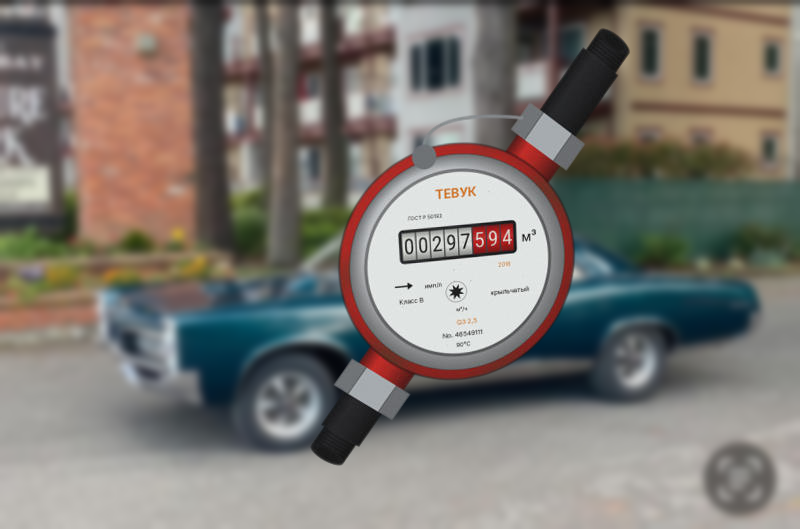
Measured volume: 297.594 (m³)
